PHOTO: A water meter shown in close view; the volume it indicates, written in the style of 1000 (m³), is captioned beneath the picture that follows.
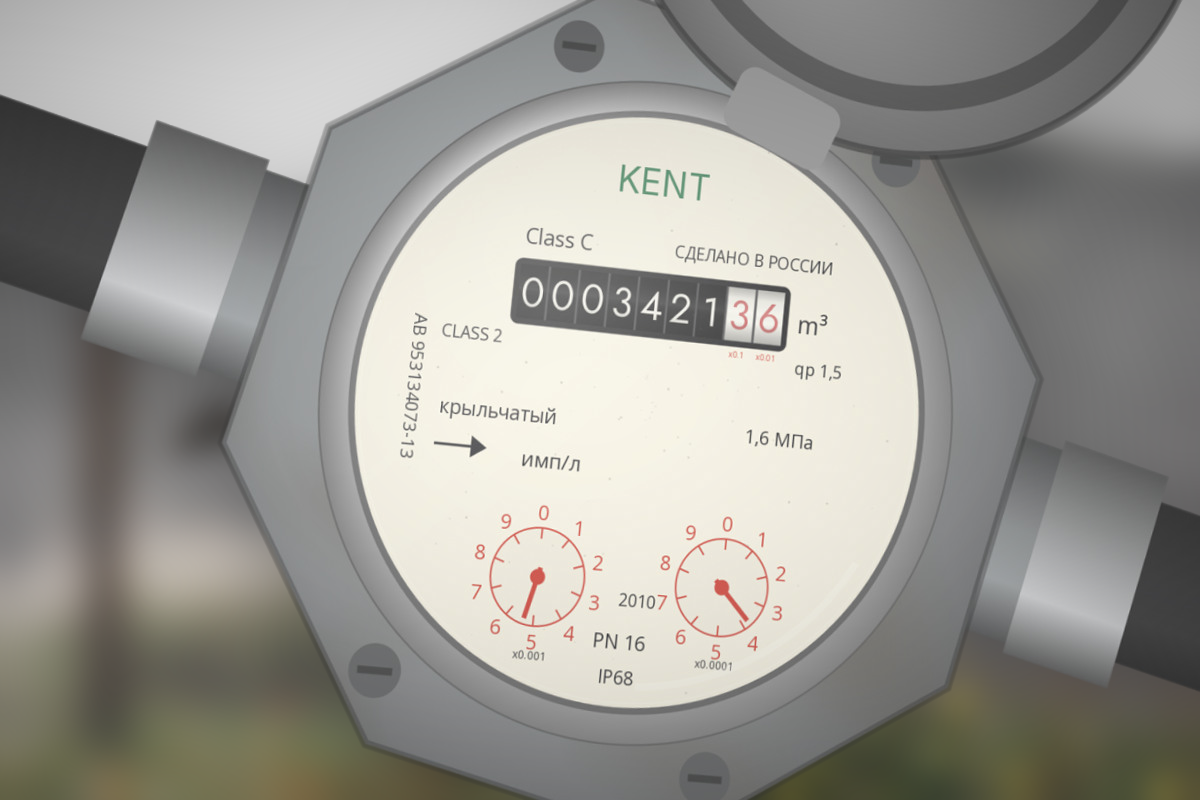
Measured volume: 3421.3653 (m³)
